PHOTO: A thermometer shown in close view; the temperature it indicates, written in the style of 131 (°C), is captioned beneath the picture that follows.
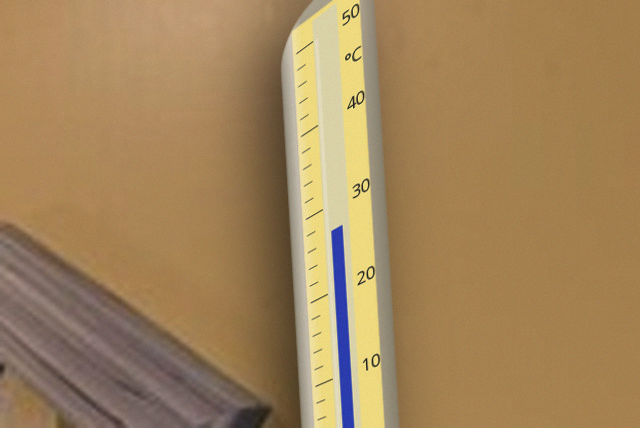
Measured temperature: 27 (°C)
